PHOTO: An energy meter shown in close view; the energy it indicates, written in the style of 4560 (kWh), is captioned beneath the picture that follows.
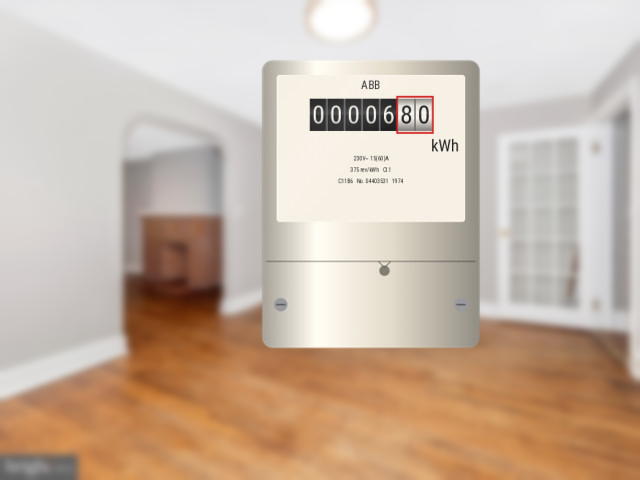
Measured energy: 6.80 (kWh)
